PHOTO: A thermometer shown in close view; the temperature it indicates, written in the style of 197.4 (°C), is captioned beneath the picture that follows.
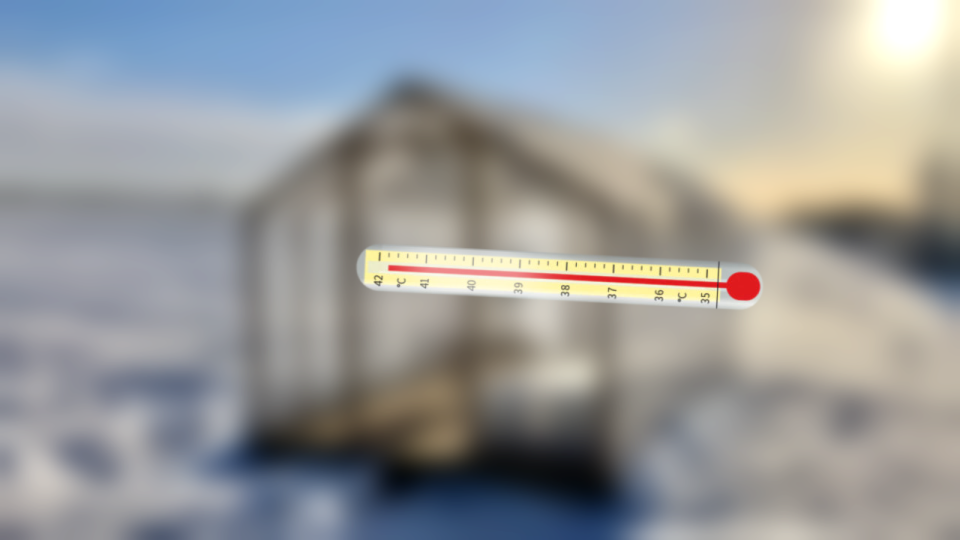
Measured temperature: 41.8 (°C)
